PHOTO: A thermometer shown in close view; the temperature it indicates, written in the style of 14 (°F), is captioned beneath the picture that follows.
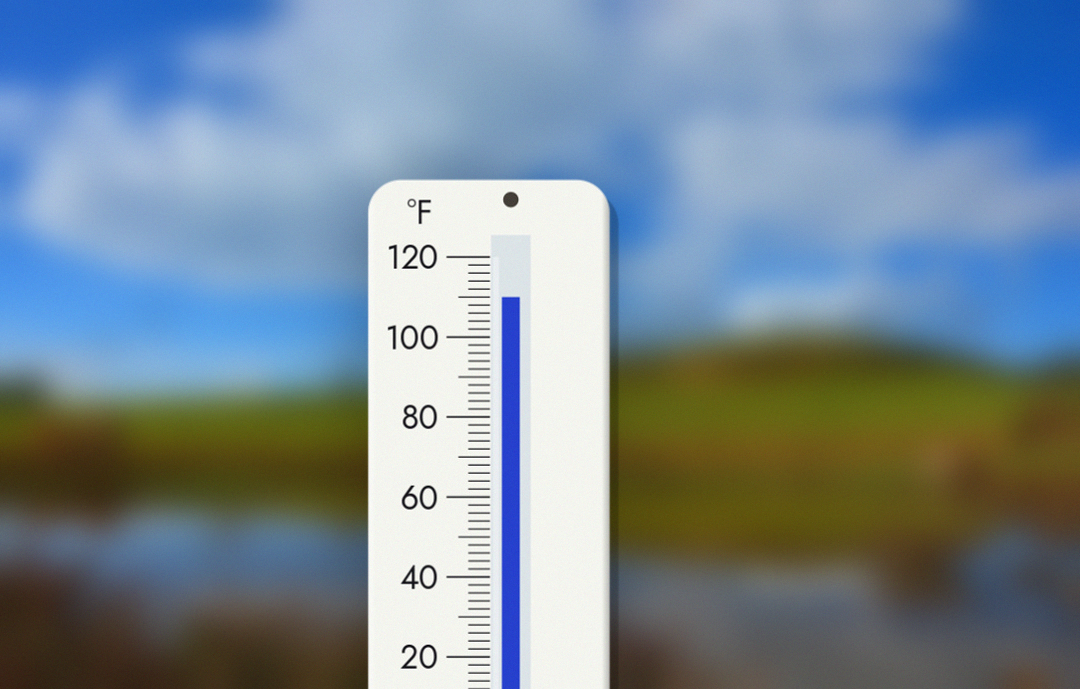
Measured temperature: 110 (°F)
